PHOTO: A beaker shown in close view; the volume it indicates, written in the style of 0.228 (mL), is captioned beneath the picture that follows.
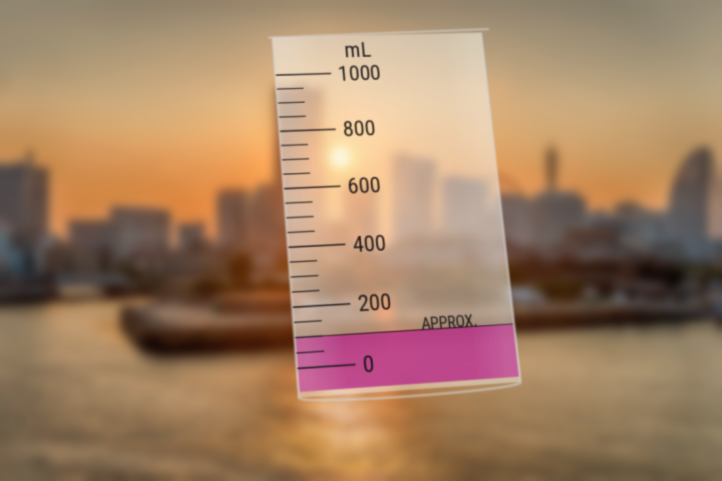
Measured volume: 100 (mL)
